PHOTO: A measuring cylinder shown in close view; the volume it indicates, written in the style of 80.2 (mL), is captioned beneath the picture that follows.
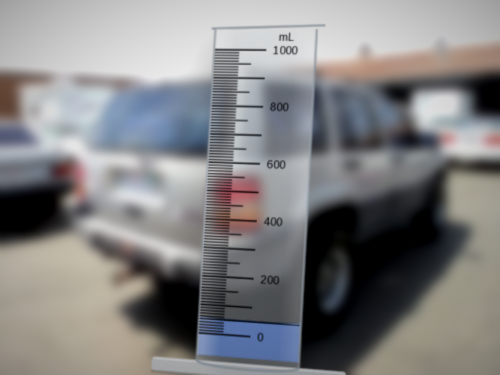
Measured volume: 50 (mL)
